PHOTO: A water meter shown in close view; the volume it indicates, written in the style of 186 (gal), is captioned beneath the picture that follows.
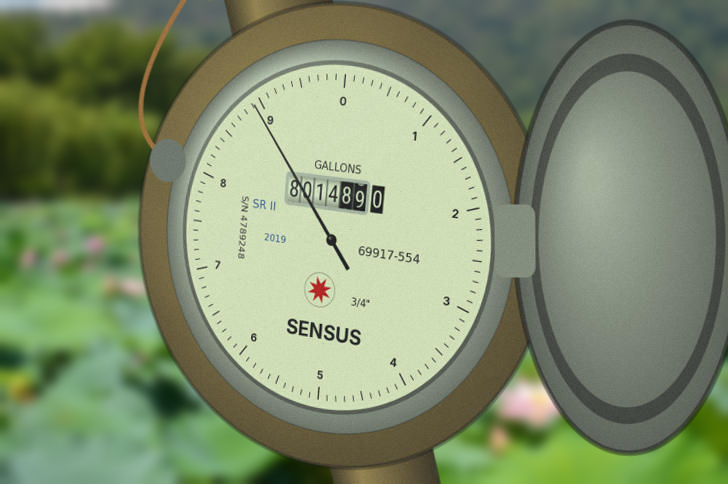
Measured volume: 8014888.9 (gal)
